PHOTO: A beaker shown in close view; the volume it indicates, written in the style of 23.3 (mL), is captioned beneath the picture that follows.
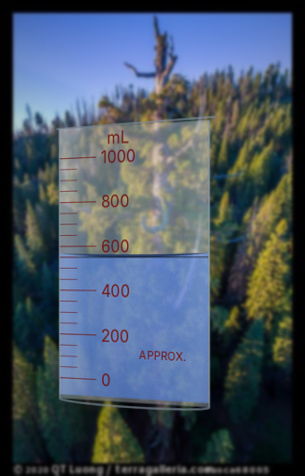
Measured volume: 550 (mL)
